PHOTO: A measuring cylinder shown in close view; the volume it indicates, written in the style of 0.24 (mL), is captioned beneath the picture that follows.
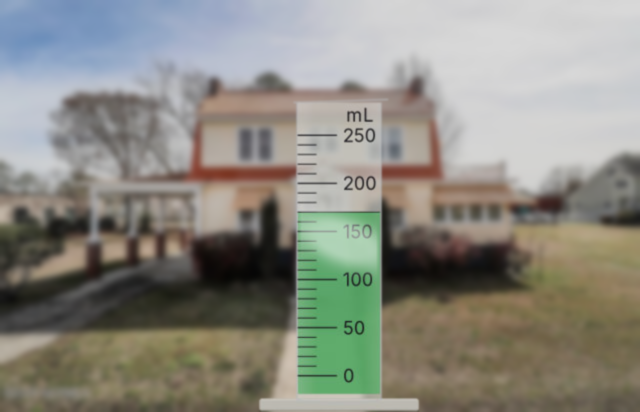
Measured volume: 170 (mL)
